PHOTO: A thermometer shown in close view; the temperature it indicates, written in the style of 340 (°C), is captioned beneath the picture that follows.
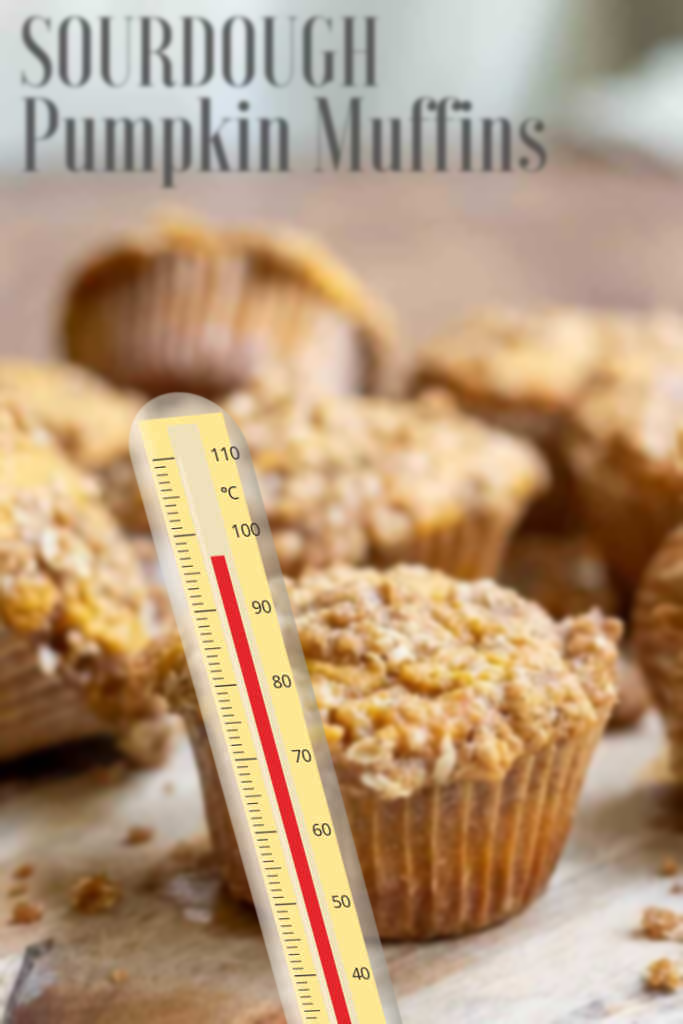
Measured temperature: 97 (°C)
